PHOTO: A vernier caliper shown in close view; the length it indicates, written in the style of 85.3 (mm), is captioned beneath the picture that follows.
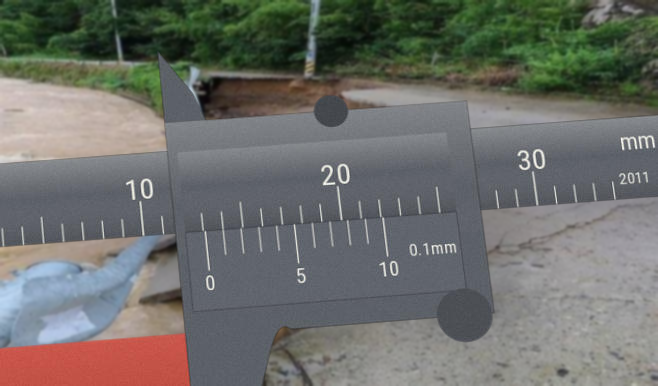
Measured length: 13.1 (mm)
